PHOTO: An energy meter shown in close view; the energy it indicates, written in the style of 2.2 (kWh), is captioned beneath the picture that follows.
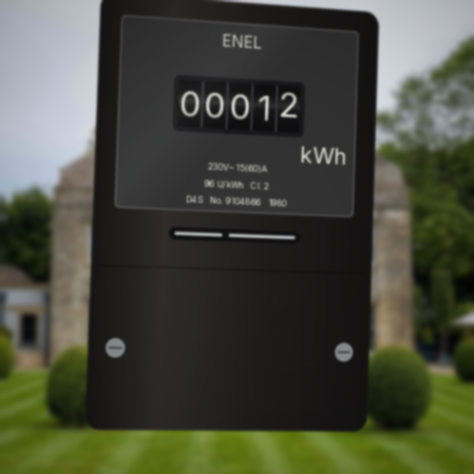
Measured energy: 12 (kWh)
